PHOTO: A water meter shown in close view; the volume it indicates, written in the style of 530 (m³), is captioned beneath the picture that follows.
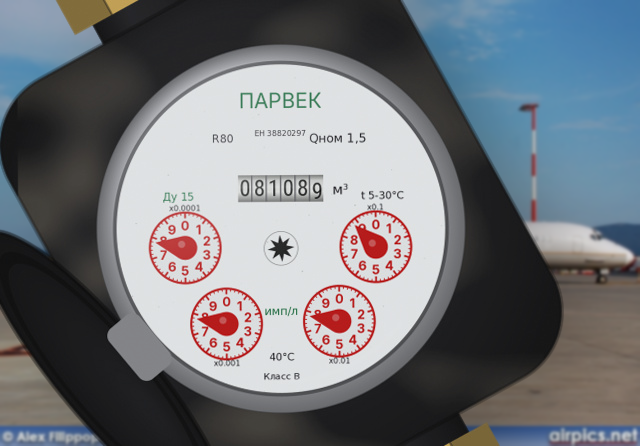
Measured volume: 81088.8777 (m³)
